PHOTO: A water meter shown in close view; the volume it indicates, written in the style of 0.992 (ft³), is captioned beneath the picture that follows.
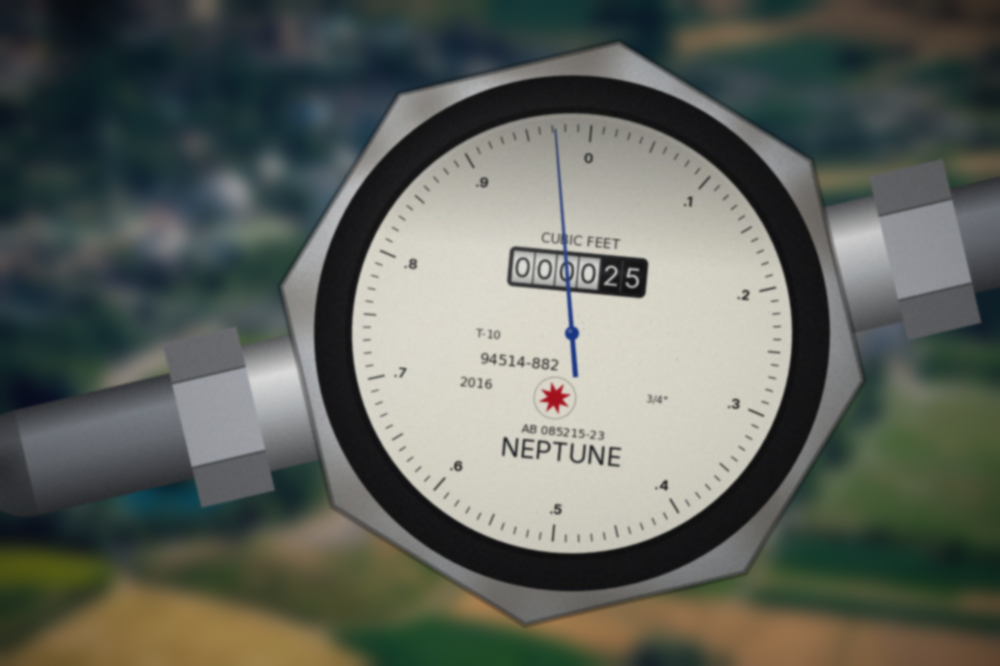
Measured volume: 24.97 (ft³)
